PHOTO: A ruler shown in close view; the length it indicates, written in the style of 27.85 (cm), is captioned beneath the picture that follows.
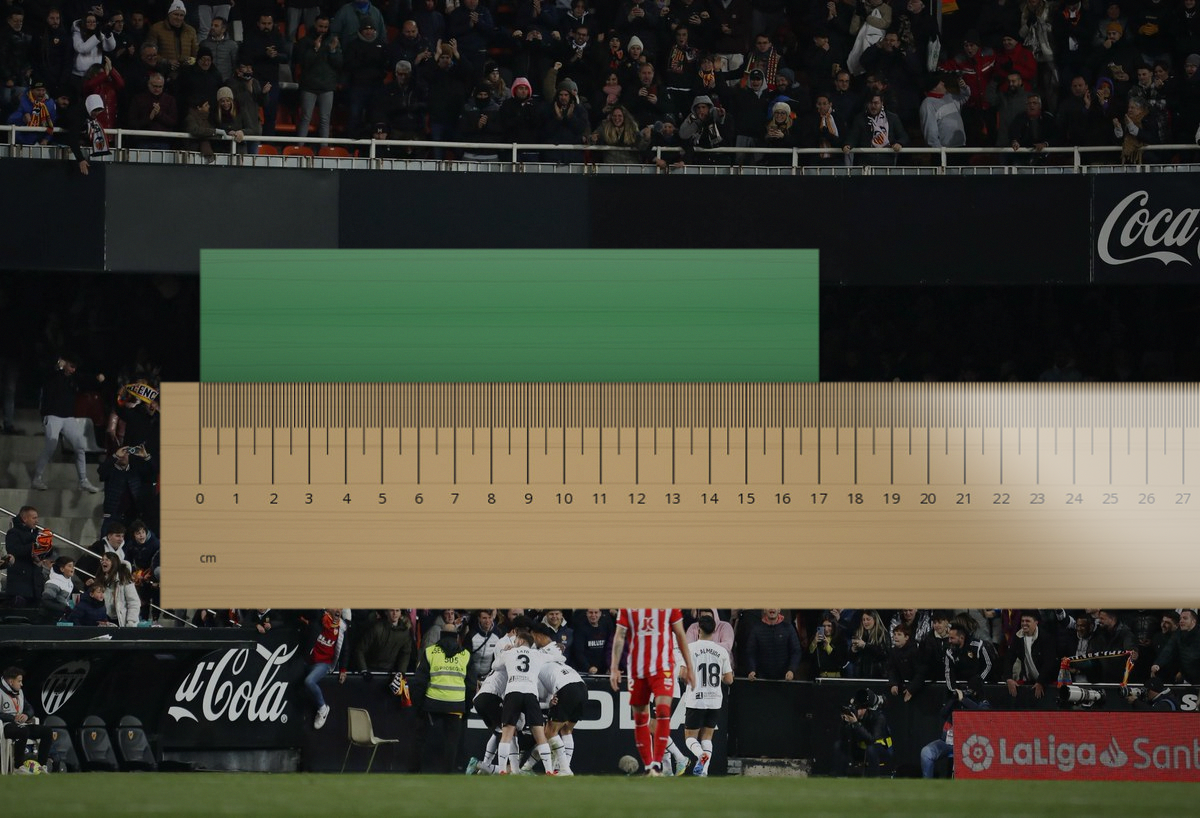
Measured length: 17 (cm)
